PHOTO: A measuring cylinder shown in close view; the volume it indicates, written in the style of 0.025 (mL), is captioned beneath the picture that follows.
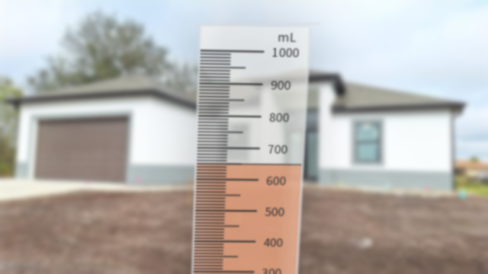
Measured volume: 650 (mL)
